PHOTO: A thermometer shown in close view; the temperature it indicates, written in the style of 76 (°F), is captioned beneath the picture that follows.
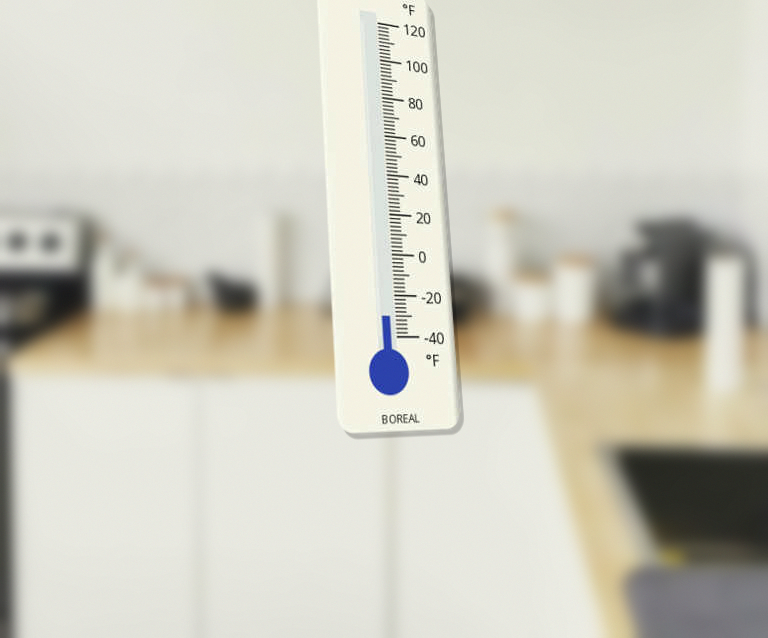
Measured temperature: -30 (°F)
